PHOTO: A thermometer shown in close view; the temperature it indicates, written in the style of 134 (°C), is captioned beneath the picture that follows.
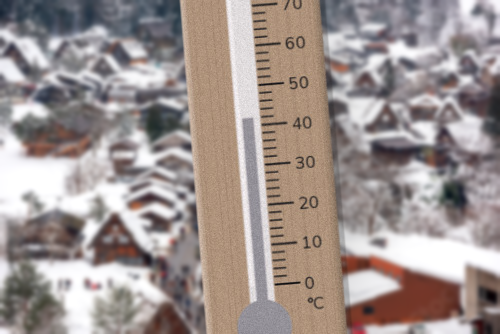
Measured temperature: 42 (°C)
